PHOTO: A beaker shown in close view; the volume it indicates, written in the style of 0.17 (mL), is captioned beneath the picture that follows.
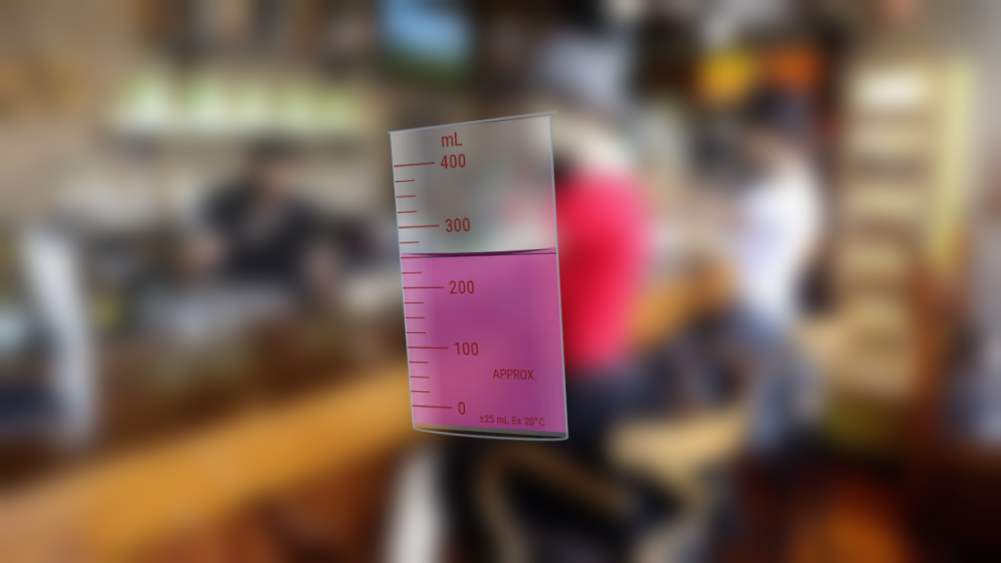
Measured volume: 250 (mL)
